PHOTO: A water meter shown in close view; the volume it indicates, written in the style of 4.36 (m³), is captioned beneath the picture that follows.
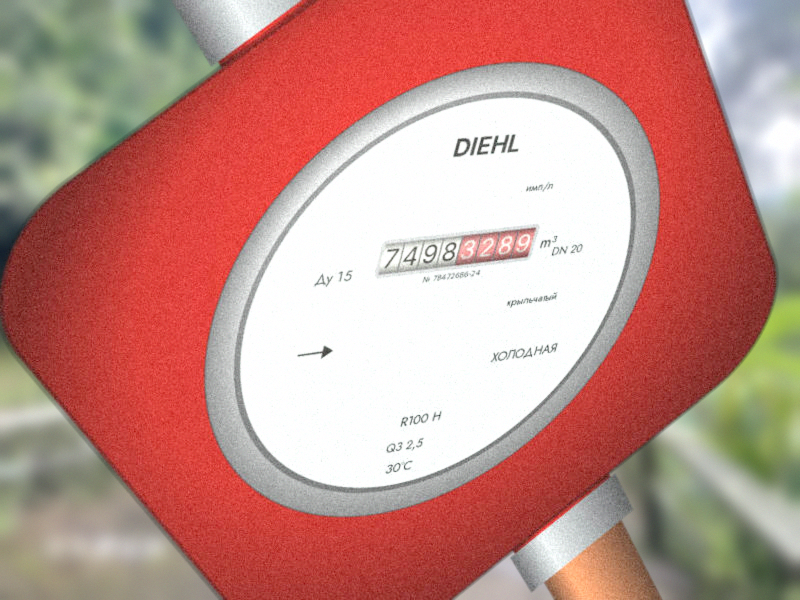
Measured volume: 7498.3289 (m³)
